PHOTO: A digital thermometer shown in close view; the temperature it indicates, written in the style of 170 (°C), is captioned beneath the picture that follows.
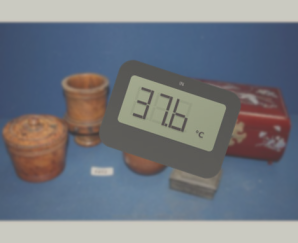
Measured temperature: 37.6 (°C)
